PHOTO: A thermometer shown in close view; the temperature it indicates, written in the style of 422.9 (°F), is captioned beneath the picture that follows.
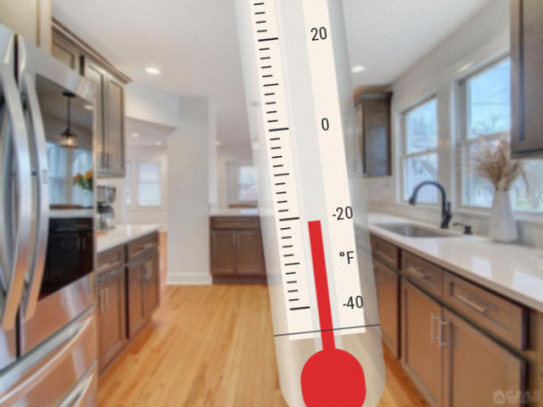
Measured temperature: -21 (°F)
